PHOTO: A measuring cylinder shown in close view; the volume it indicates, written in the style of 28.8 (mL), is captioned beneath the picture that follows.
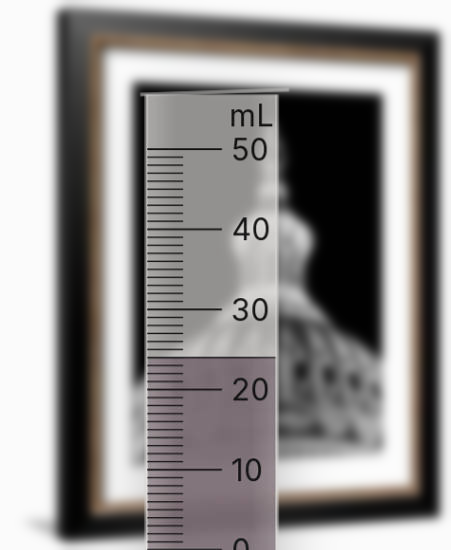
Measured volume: 24 (mL)
